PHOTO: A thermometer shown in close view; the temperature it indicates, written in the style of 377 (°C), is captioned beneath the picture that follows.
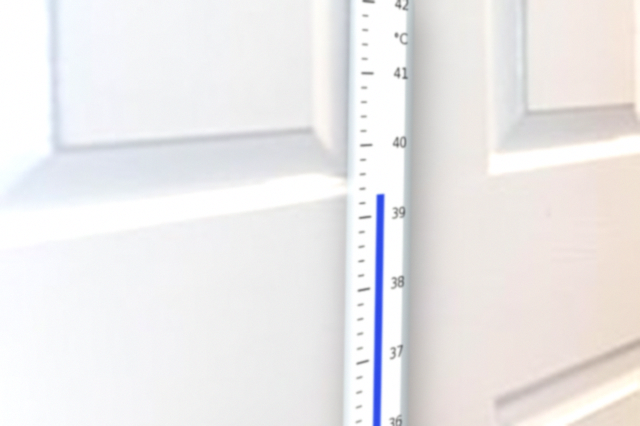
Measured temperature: 39.3 (°C)
